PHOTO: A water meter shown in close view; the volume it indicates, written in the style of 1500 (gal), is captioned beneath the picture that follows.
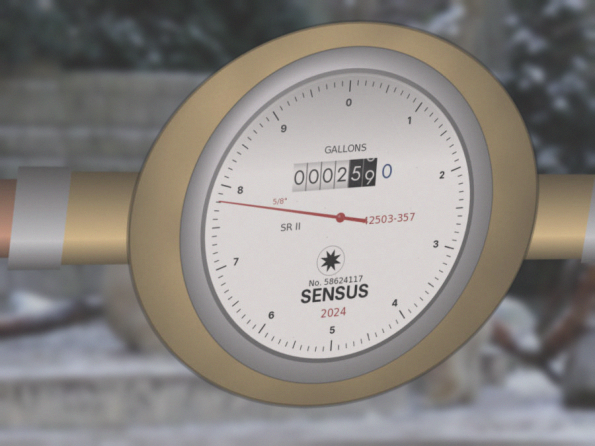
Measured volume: 2587.8 (gal)
